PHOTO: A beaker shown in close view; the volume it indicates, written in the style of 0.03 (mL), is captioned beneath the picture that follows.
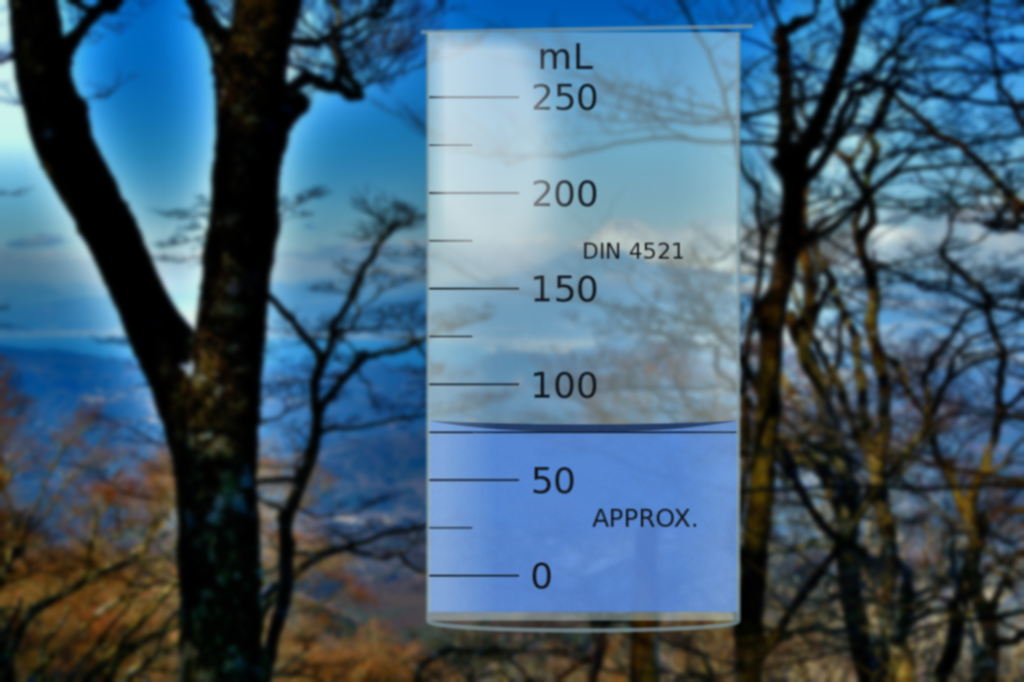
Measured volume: 75 (mL)
